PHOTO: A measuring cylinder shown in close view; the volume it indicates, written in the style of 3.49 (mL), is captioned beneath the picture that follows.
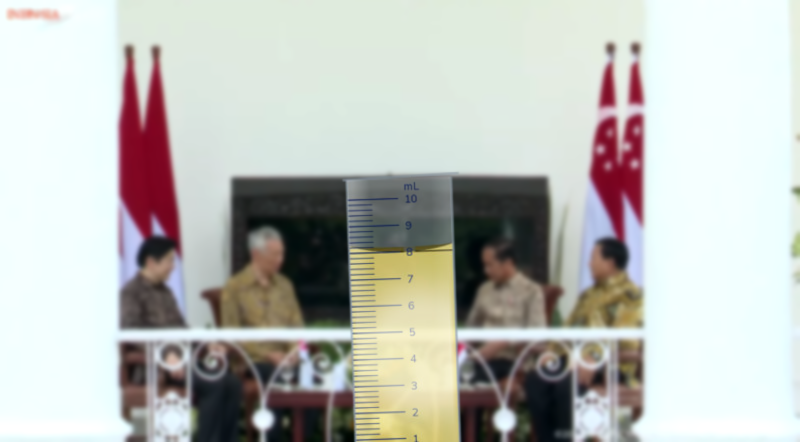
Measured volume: 8 (mL)
